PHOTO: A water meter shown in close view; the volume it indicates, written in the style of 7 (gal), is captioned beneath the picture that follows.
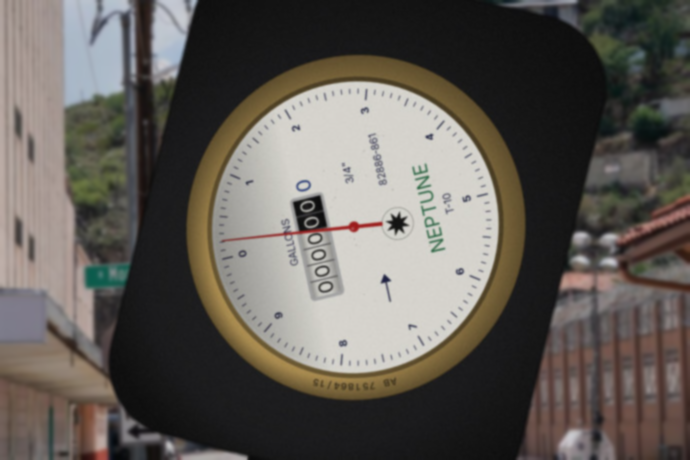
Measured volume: 0.2 (gal)
